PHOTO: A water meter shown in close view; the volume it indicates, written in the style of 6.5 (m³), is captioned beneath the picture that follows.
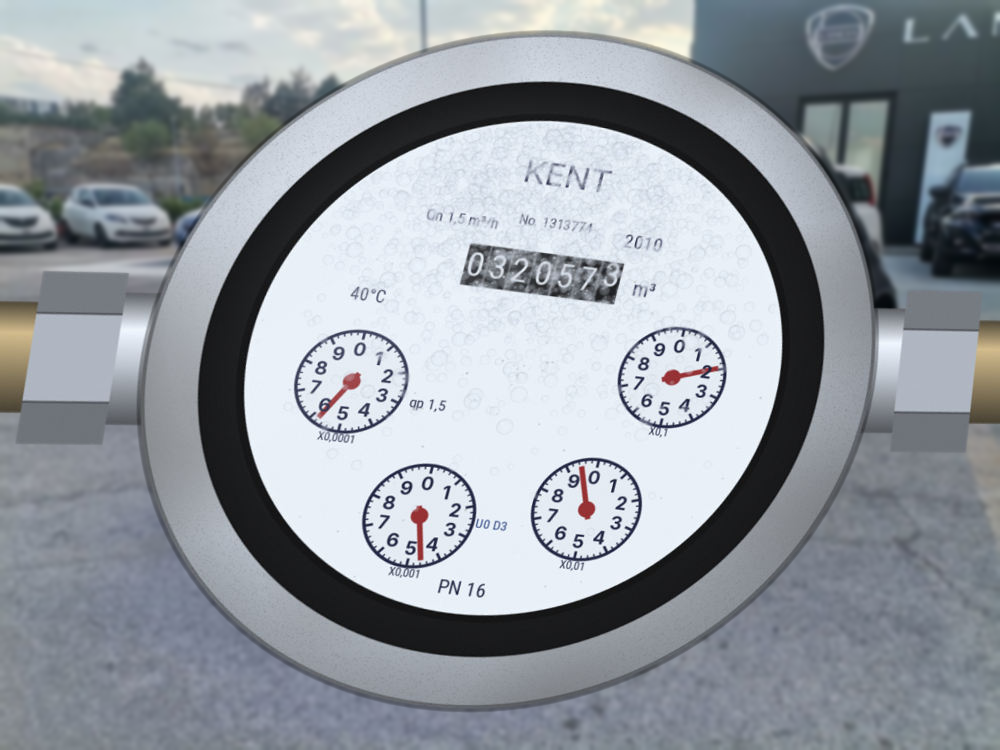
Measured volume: 320573.1945 (m³)
